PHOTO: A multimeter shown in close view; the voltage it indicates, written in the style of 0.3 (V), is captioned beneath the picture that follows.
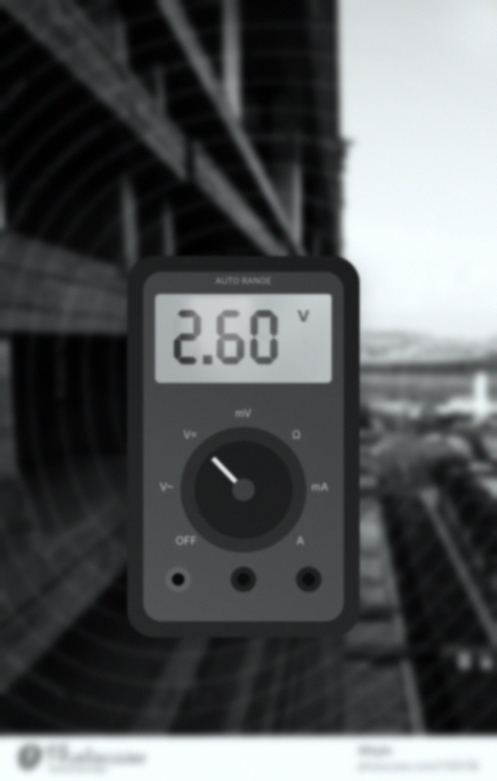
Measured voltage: 2.60 (V)
